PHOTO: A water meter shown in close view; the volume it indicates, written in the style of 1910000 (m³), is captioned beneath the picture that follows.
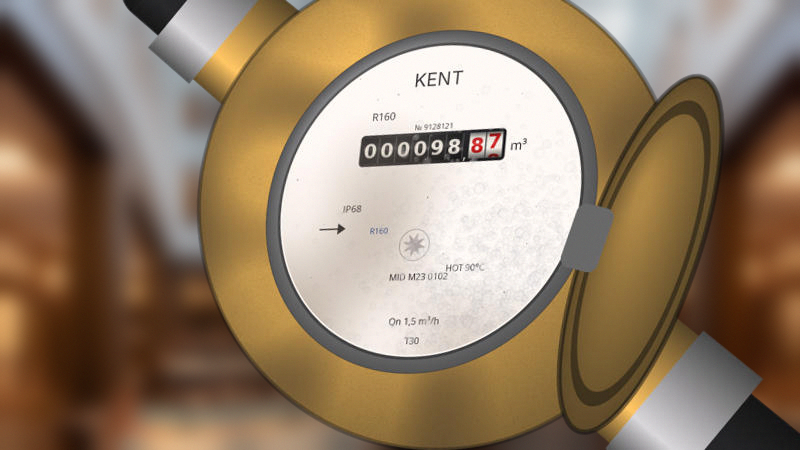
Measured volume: 98.87 (m³)
